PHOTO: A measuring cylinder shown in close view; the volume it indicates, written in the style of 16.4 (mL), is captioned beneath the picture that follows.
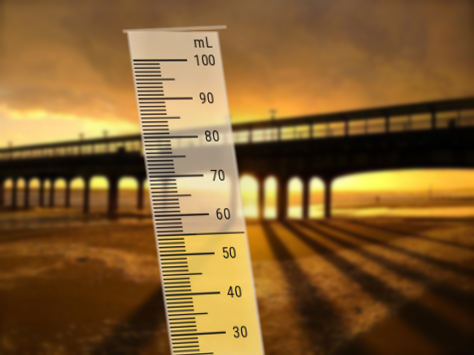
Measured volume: 55 (mL)
